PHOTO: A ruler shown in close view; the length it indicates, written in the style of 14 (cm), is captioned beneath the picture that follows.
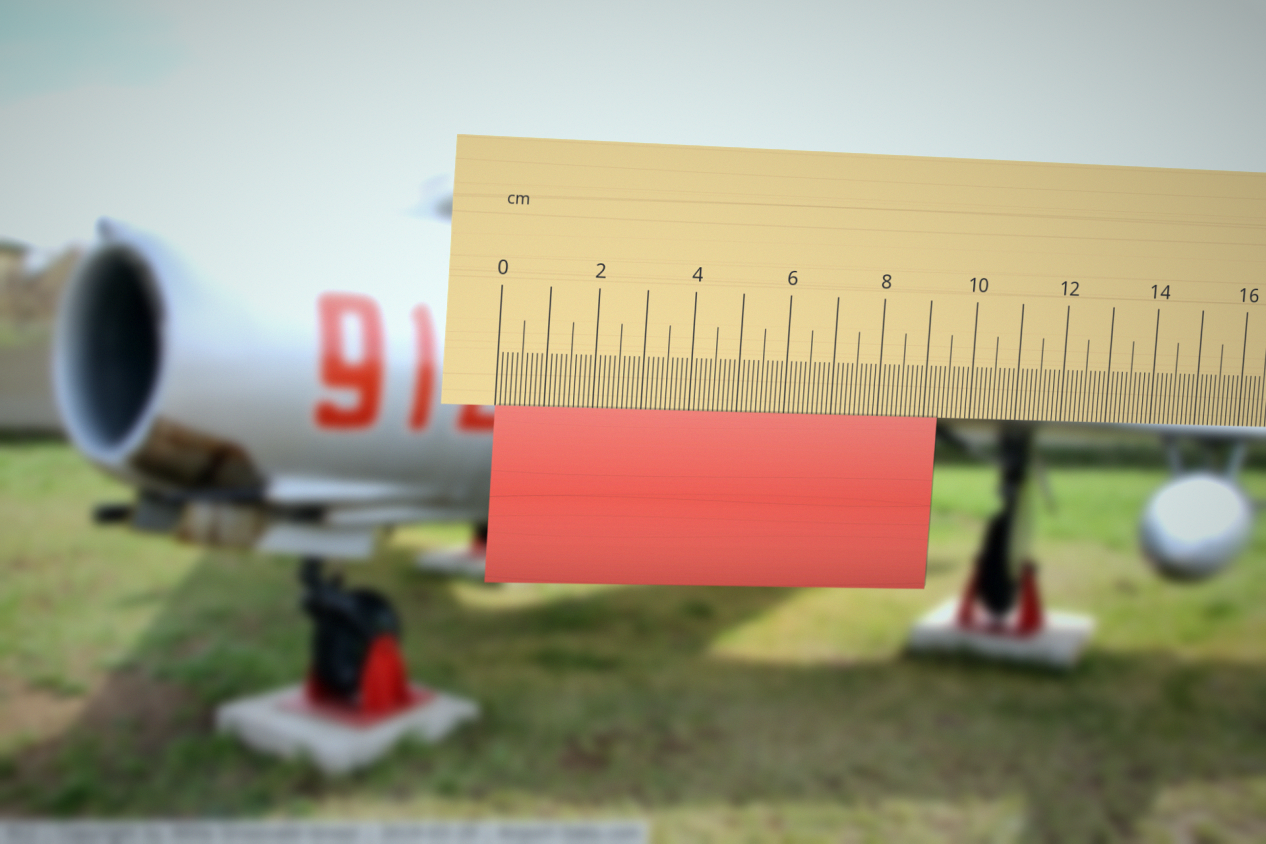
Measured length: 9.3 (cm)
